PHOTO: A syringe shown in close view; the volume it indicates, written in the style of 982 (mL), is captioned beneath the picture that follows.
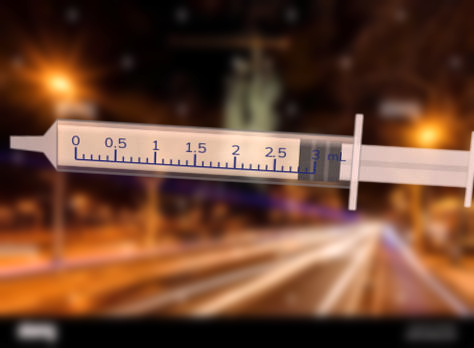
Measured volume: 2.8 (mL)
